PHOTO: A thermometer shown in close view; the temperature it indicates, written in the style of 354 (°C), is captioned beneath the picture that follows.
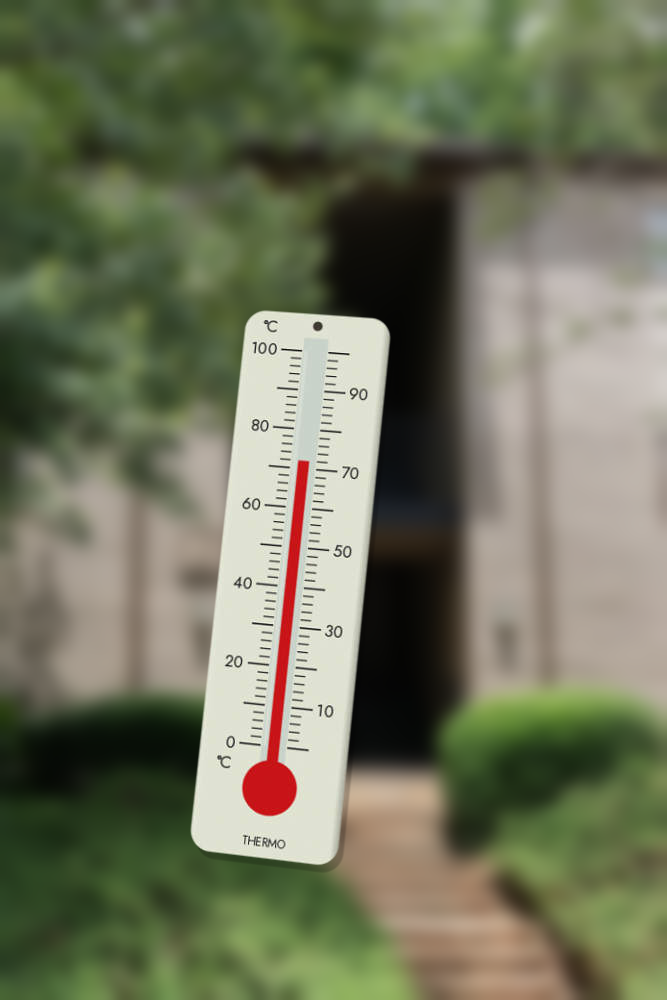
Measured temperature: 72 (°C)
